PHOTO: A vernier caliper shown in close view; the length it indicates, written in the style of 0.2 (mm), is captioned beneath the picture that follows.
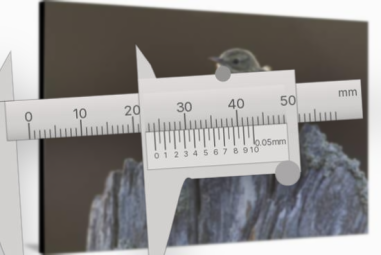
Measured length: 24.0 (mm)
